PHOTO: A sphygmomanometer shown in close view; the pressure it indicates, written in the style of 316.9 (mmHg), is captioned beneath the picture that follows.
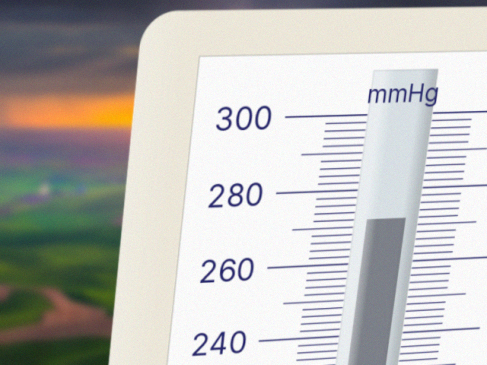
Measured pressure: 272 (mmHg)
